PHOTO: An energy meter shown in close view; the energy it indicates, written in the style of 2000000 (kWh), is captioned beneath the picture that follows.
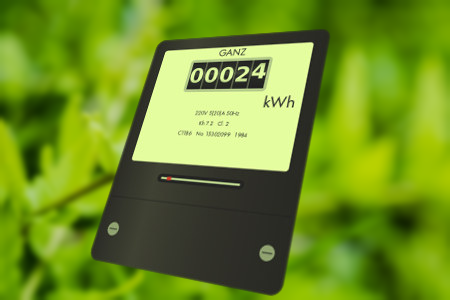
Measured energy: 24 (kWh)
